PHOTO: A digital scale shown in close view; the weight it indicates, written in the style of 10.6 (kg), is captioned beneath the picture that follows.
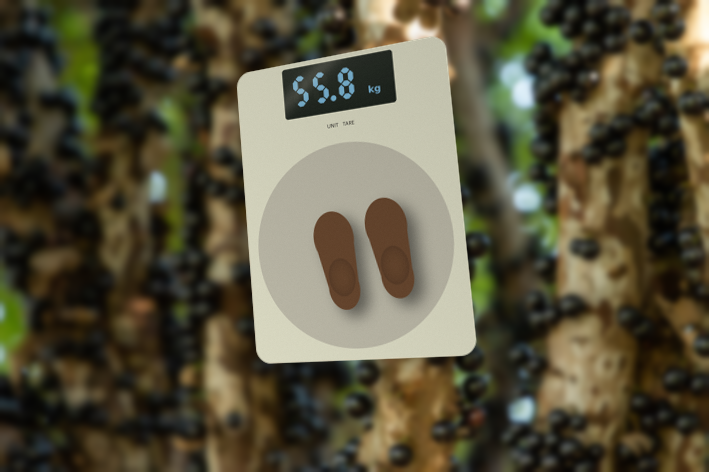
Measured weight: 55.8 (kg)
